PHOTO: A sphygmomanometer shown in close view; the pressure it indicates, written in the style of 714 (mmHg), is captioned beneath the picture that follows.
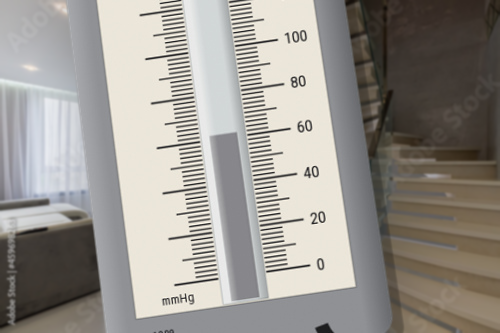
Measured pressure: 62 (mmHg)
